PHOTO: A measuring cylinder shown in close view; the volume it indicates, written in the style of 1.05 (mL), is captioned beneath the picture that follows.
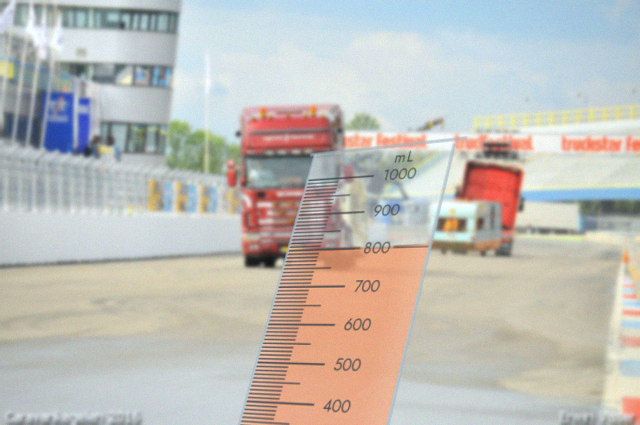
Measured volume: 800 (mL)
